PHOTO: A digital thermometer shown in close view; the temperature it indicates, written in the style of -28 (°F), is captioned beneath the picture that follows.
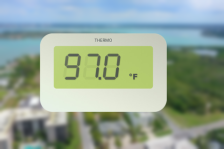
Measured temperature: 97.0 (°F)
